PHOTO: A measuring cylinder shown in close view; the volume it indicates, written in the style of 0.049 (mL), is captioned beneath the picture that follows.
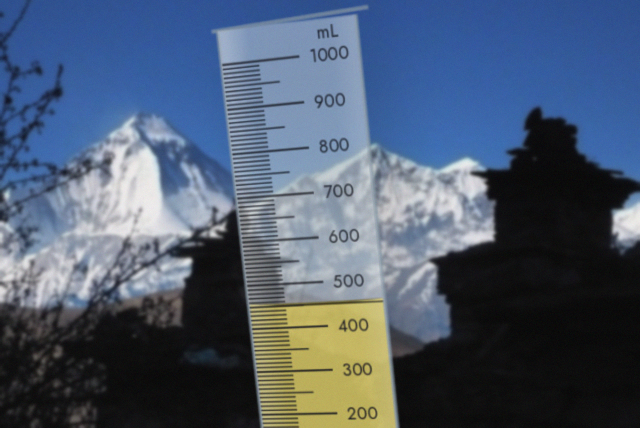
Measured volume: 450 (mL)
